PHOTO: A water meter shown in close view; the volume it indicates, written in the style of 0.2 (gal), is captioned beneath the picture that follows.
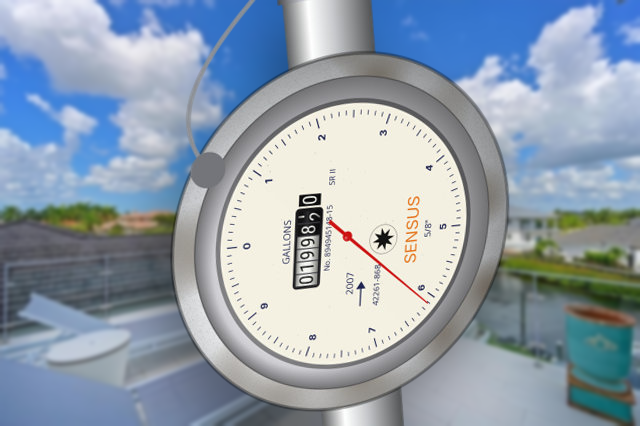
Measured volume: 199816.1 (gal)
